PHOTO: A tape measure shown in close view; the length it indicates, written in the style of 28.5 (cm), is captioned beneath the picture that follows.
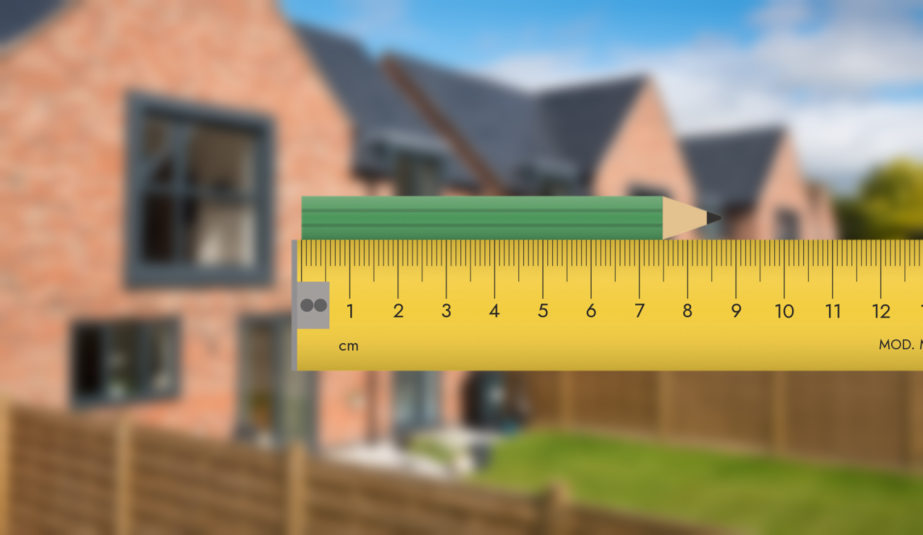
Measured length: 8.7 (cm)
